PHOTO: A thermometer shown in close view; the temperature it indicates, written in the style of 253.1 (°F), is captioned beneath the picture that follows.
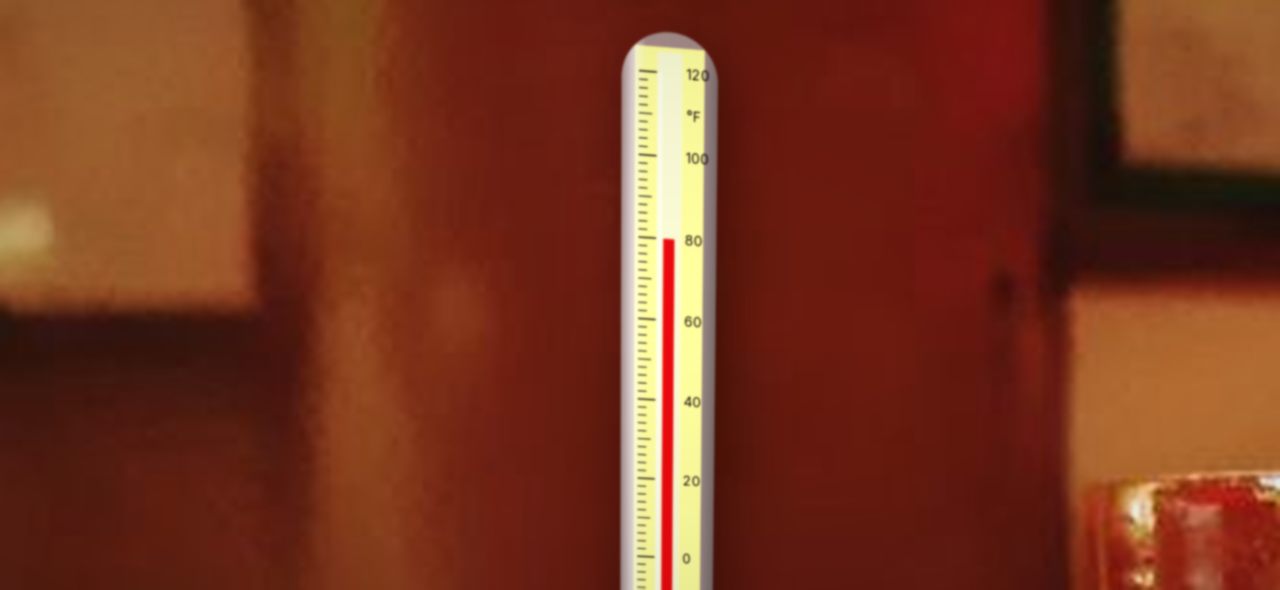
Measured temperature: 80 (°F)
